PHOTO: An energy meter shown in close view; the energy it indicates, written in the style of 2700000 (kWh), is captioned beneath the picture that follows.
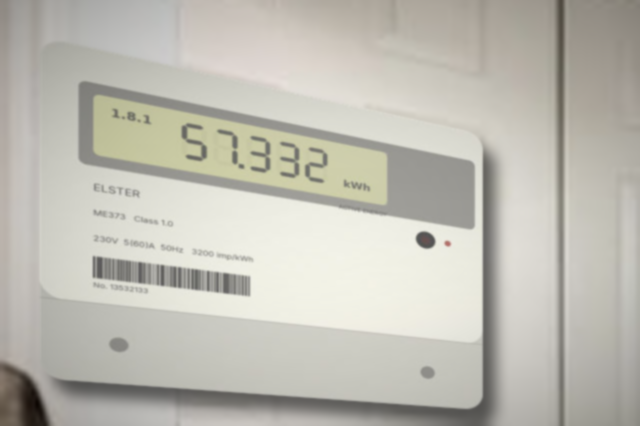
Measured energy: 57.332 (kWh)
